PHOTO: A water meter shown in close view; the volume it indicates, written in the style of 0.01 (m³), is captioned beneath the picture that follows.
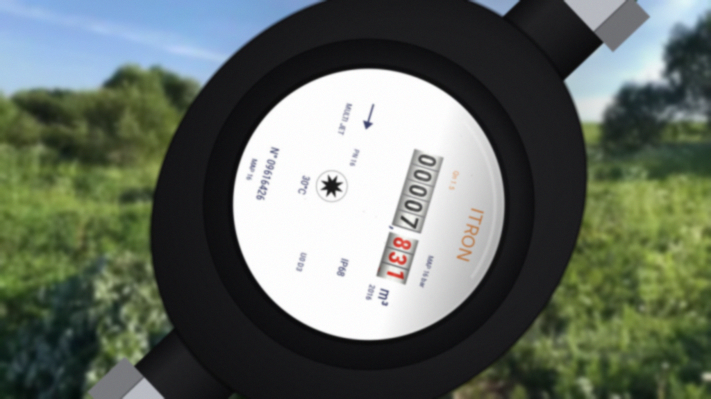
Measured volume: 7.831 (m³)
